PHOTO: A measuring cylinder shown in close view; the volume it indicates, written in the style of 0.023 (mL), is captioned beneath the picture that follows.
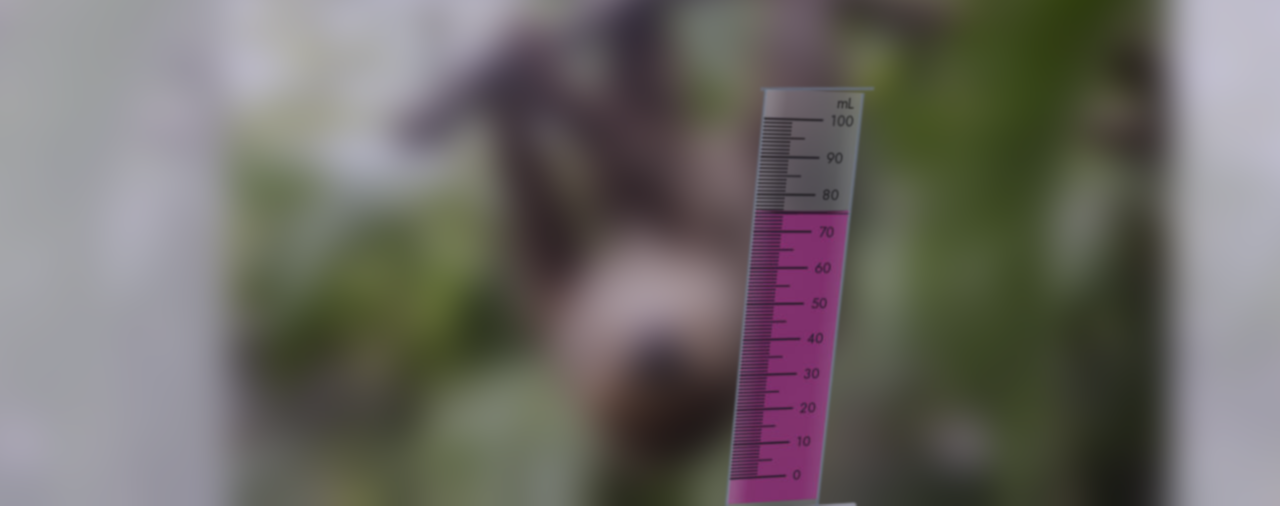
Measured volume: 75 (mL)
